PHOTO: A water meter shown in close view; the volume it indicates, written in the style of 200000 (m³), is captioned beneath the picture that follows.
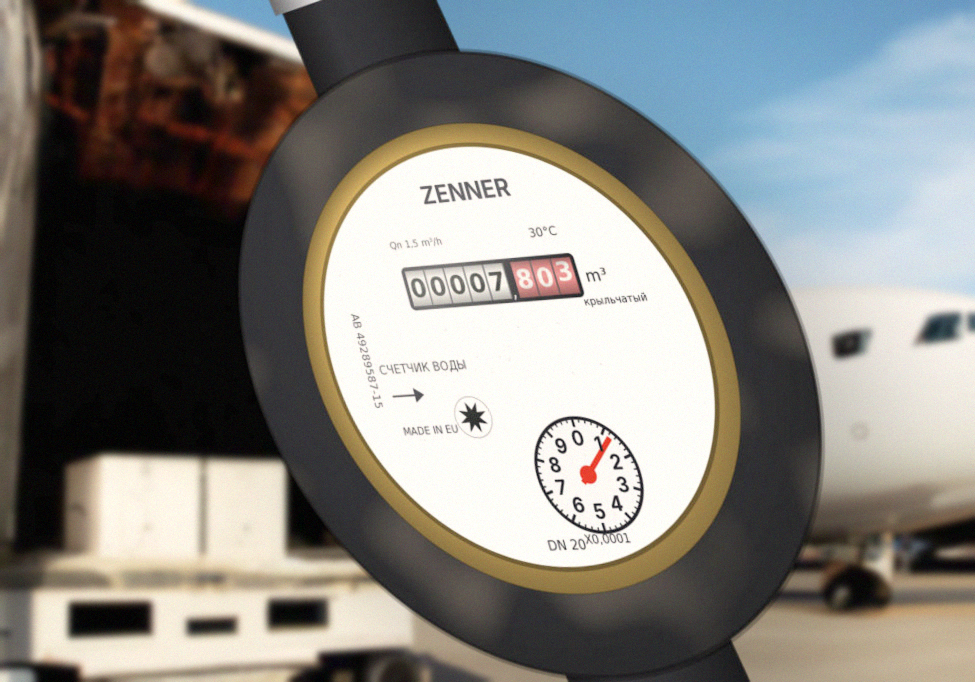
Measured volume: 7.8031 (m³)
